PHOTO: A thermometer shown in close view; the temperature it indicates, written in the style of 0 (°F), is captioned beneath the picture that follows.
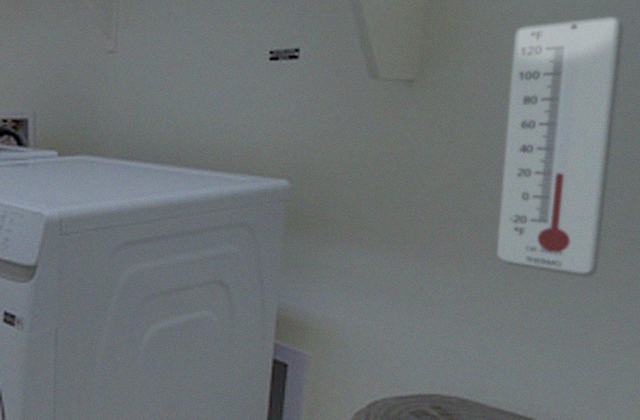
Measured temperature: 20 (°F)
